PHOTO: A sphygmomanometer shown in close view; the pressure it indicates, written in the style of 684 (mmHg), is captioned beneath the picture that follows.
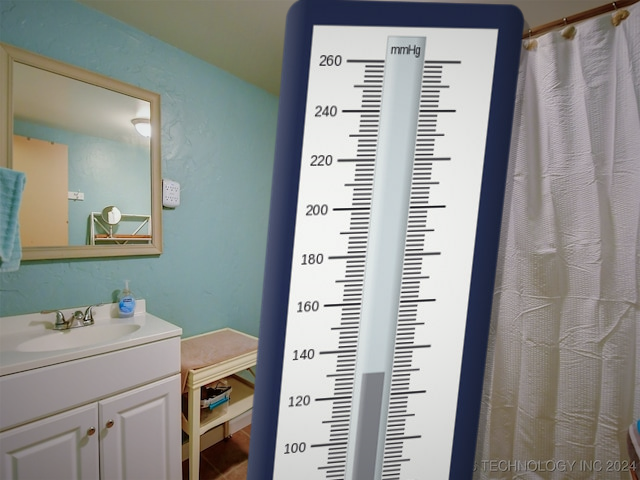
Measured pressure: 130 (mmHg)
